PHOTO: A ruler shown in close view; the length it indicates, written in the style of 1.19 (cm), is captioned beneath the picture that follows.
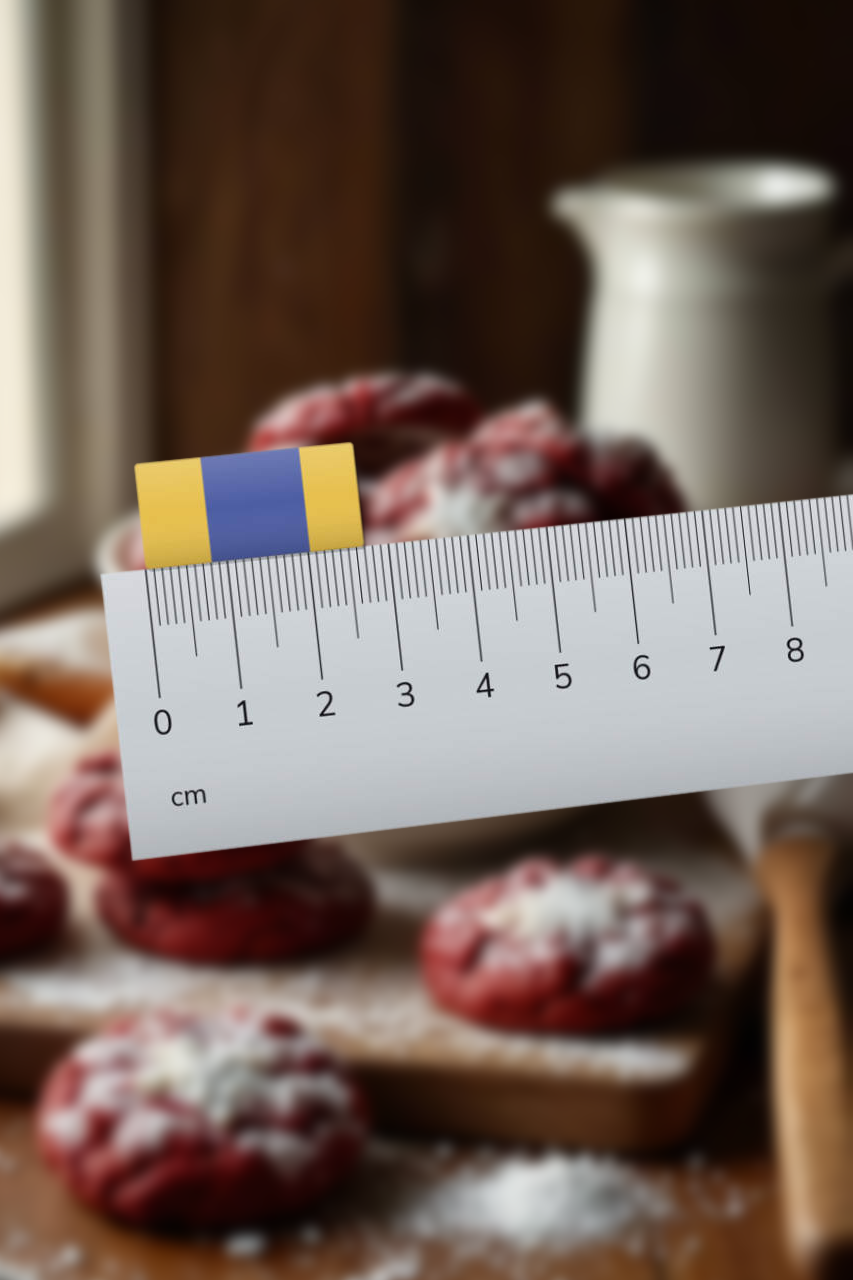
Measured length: 2.7 (cm)
